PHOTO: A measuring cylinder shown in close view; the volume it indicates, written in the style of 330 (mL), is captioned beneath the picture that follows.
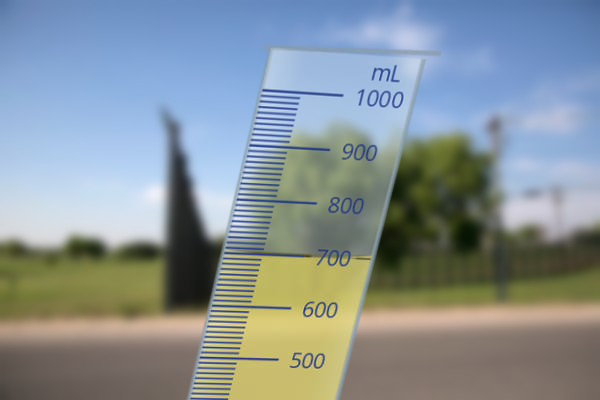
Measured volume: 700 (mL)
